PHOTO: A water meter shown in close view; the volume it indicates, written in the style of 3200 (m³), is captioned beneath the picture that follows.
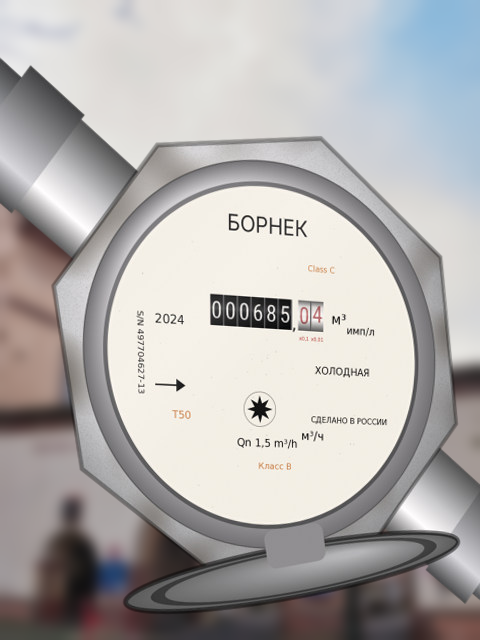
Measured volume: 685.04 (m³)
